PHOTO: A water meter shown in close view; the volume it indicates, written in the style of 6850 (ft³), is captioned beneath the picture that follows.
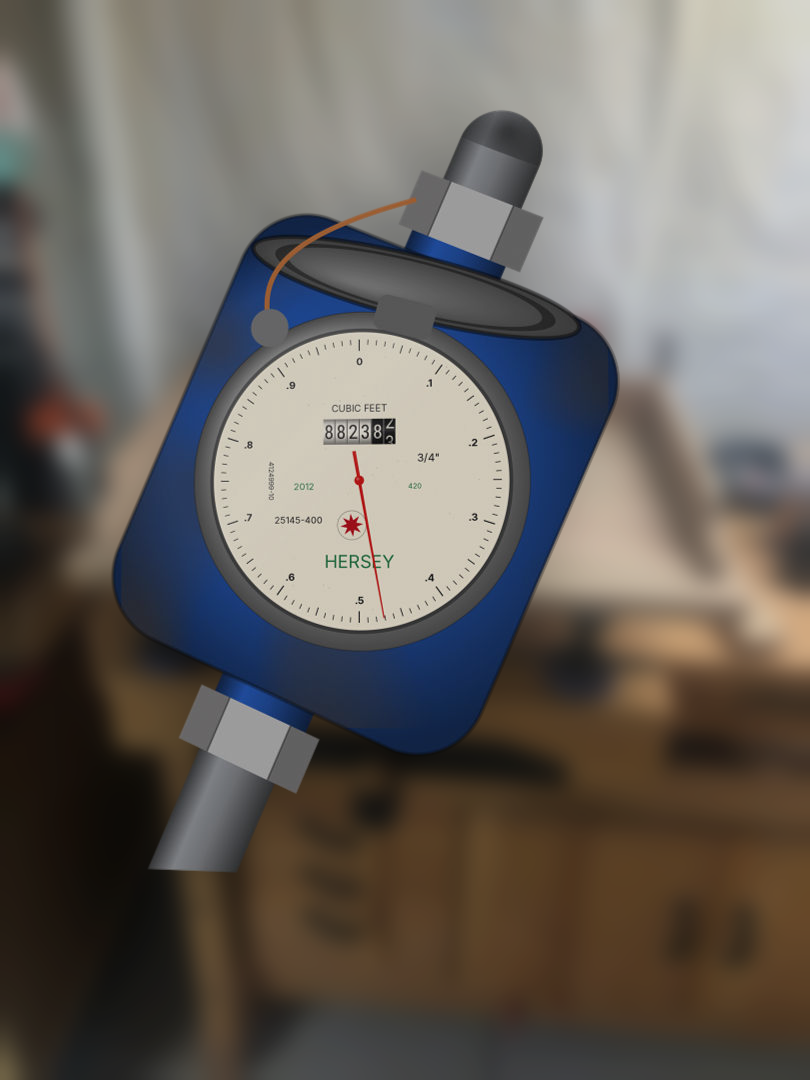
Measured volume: 882382.47 (ft³)
